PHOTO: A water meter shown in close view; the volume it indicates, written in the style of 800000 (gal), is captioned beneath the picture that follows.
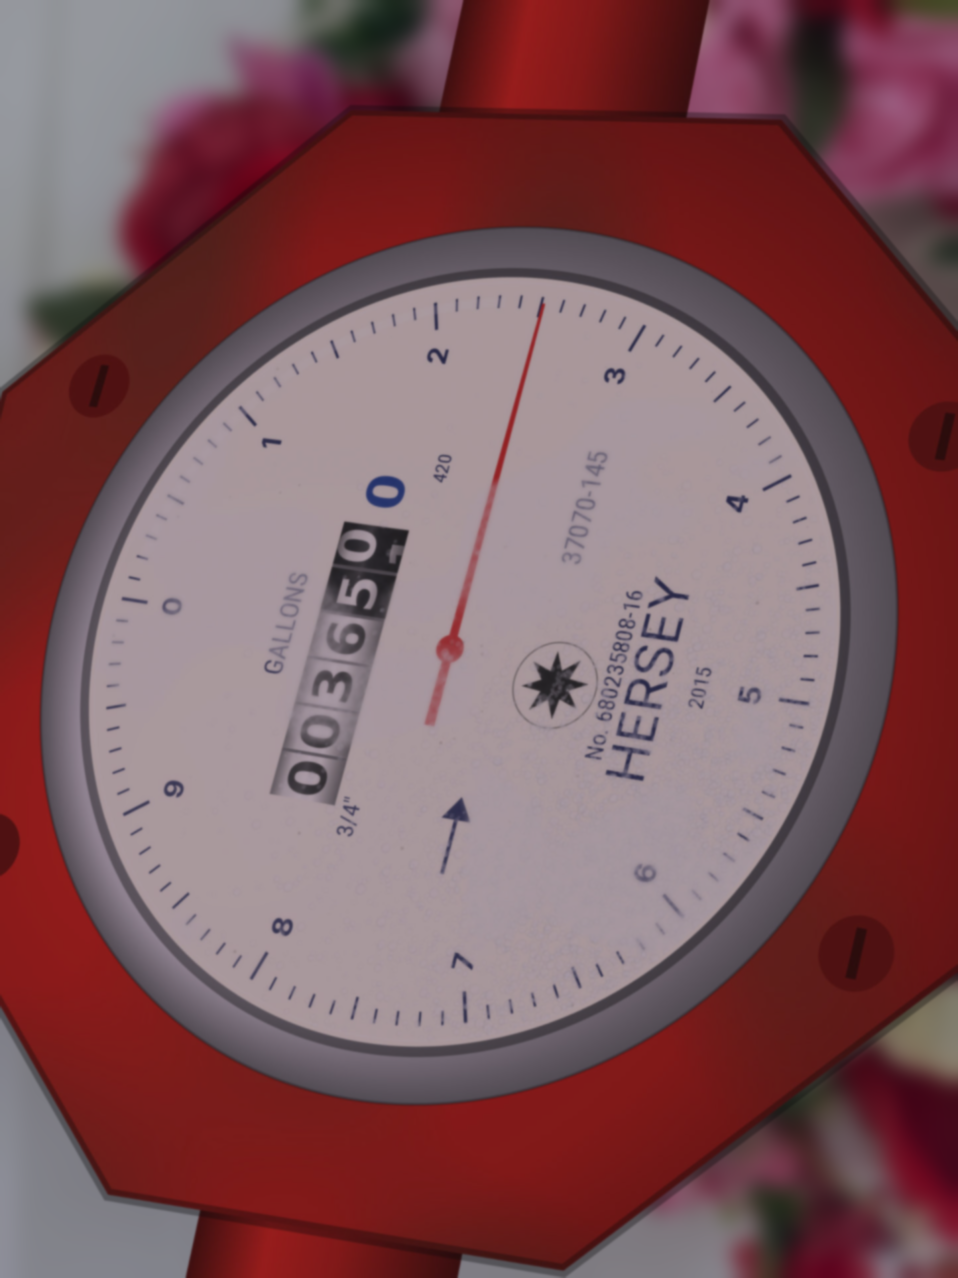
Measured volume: 36502.5 (gal)
